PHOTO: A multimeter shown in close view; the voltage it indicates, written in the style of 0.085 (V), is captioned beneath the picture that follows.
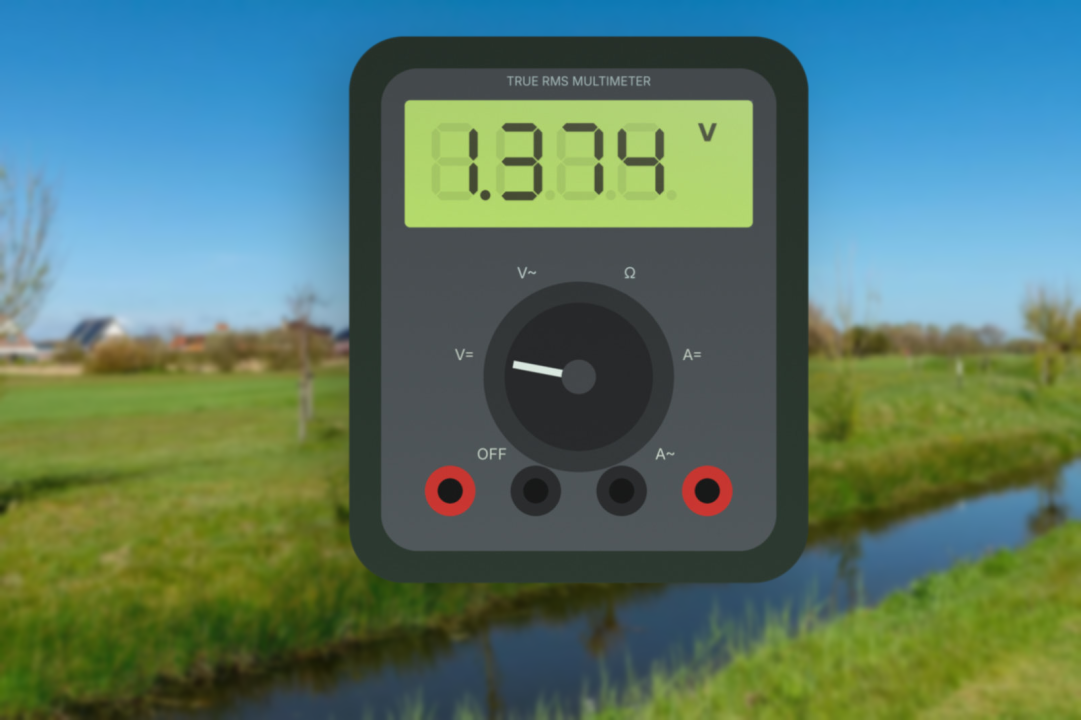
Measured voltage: 1.374 (V)
